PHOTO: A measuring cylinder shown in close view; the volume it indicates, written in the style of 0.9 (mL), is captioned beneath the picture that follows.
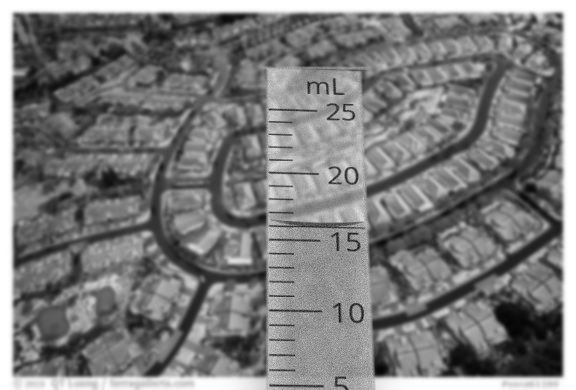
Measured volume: 16 (mL)
